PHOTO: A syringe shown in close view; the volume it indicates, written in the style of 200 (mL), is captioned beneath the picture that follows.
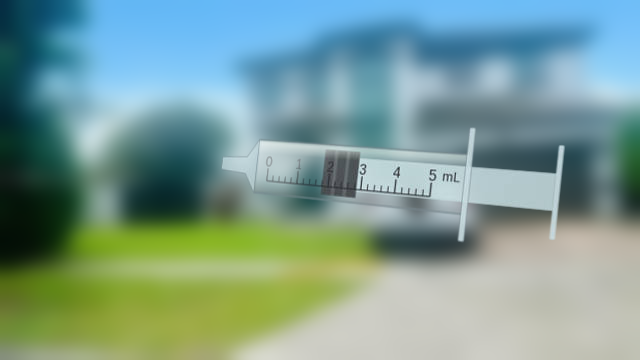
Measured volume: 1.8 (mL)
